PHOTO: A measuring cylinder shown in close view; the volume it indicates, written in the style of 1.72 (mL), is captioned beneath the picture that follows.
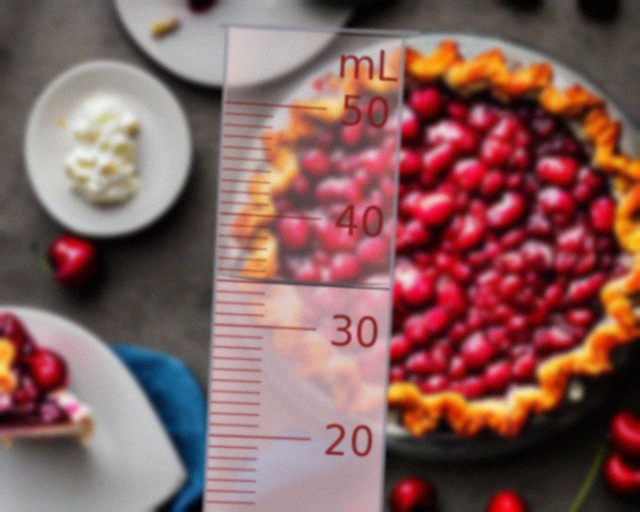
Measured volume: 34 (mL)
